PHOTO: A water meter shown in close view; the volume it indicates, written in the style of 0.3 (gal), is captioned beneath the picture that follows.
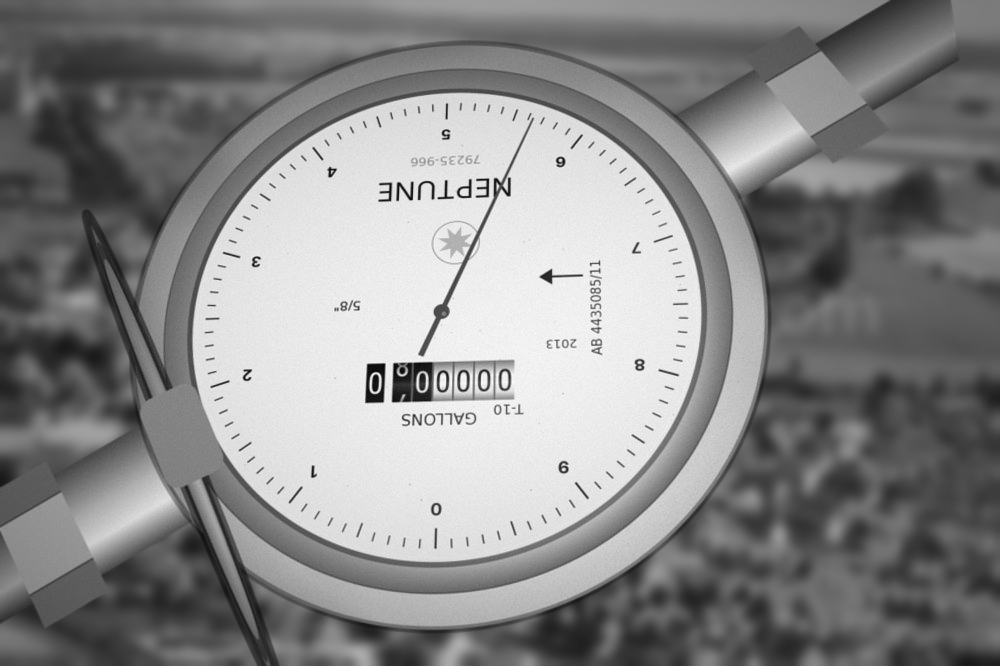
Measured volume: 75.6 (gal)
